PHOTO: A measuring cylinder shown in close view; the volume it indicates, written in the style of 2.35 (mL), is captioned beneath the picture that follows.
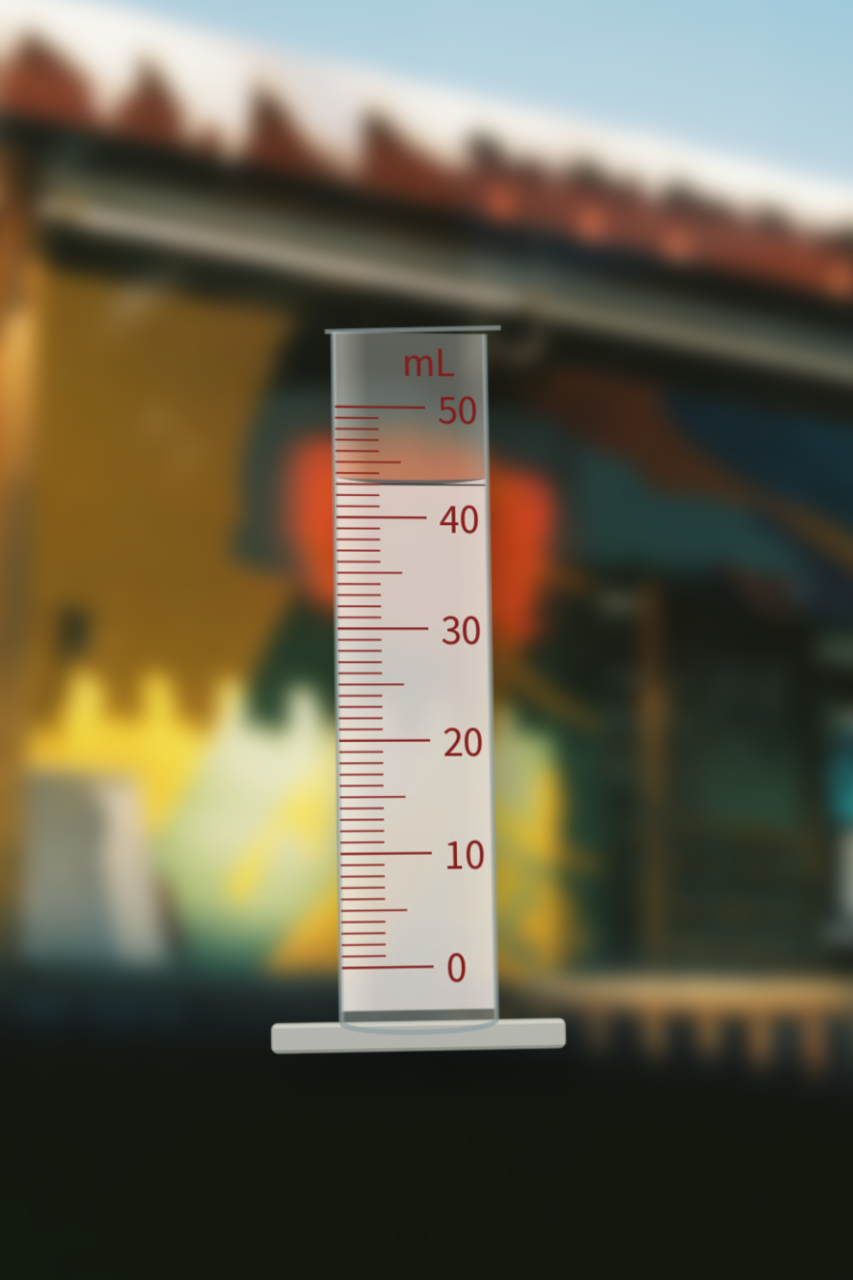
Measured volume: 43 (mL)
